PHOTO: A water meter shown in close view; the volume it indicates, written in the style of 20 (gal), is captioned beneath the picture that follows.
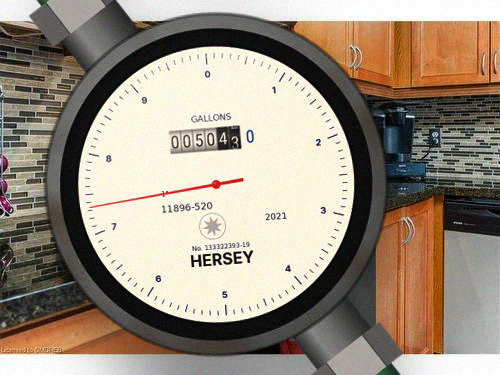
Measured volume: 50427.3 (gal)
